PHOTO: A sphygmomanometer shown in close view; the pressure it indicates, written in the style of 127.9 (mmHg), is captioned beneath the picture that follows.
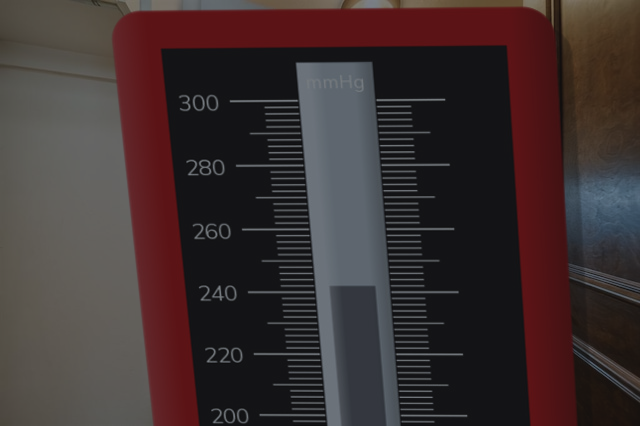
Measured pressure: 242 (mmHg)
